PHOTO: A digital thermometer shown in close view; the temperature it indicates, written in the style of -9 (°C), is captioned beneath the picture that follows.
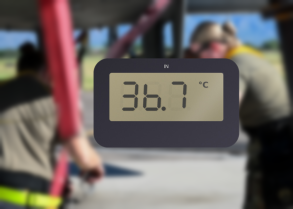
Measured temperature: 36.7 (°C)
